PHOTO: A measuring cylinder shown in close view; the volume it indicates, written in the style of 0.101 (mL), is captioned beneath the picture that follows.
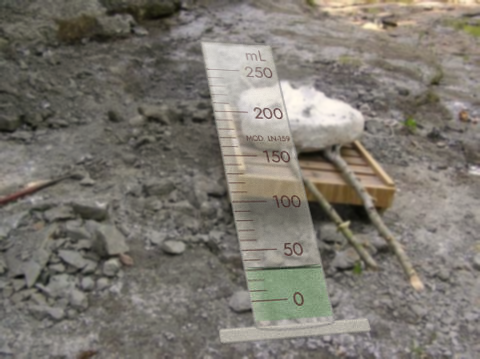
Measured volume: 30 (mL)
